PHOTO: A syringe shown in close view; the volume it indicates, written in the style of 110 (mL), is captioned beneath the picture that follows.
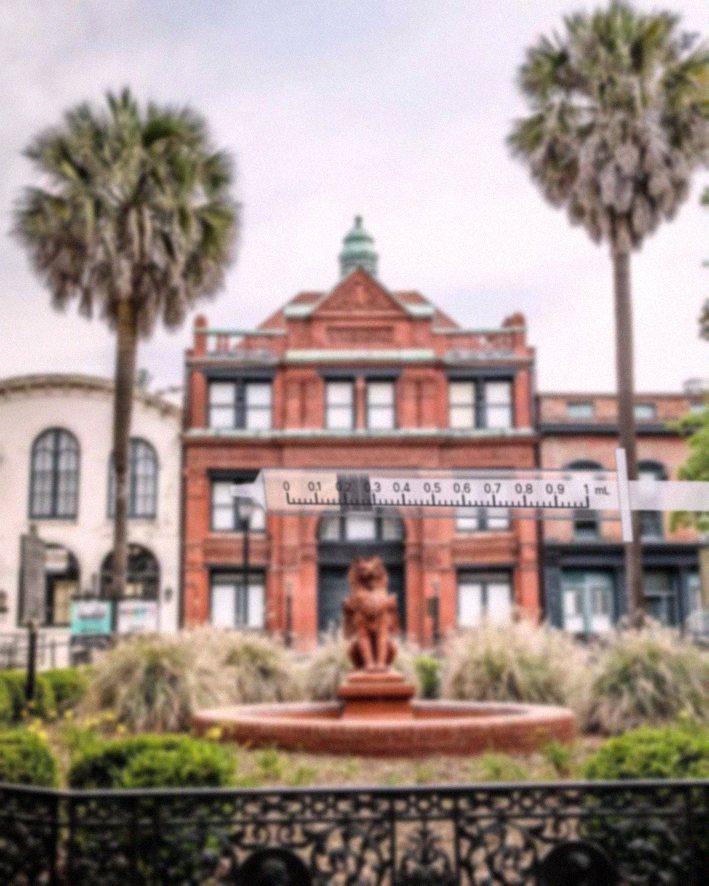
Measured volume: 0.18 (mL)
